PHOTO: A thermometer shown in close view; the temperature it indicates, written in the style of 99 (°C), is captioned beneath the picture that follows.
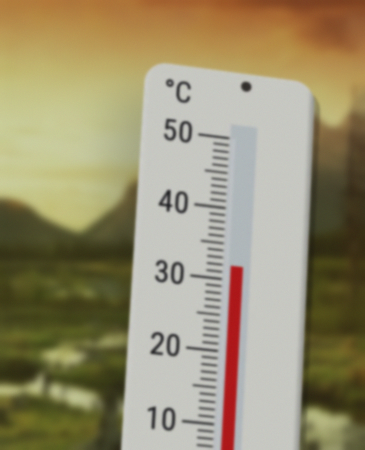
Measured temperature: 32 (°C)
